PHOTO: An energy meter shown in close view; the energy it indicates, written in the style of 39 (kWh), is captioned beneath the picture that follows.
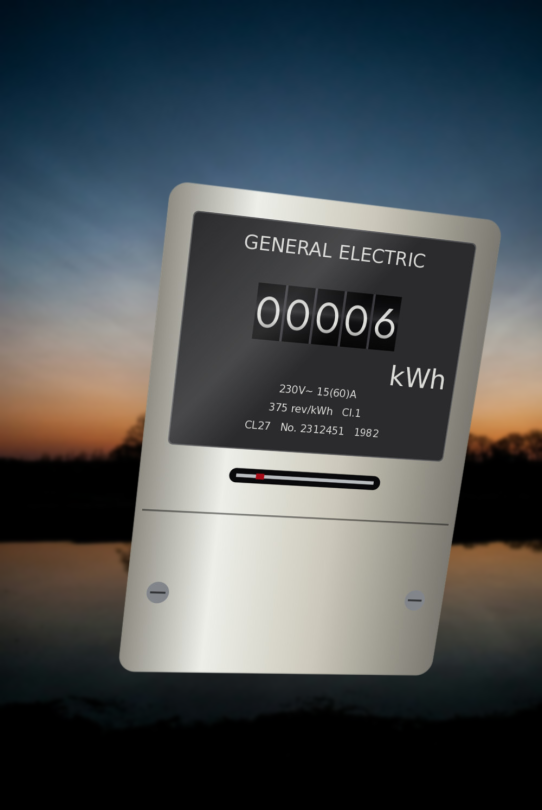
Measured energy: 6 (kWh)
